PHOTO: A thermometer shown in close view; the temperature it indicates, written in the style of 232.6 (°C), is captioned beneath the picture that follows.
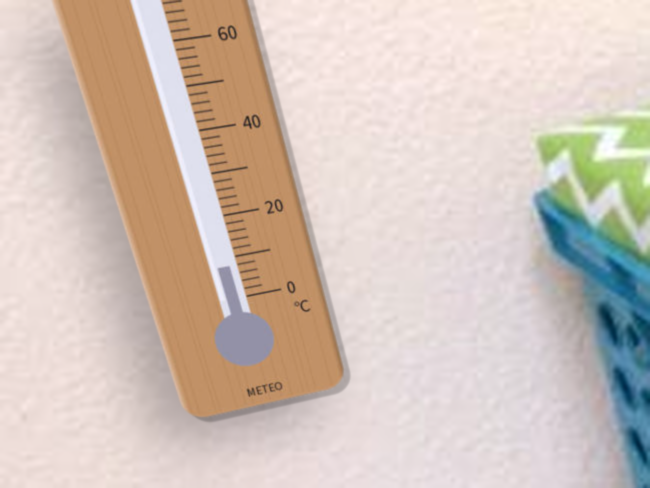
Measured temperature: 8 (°C)
